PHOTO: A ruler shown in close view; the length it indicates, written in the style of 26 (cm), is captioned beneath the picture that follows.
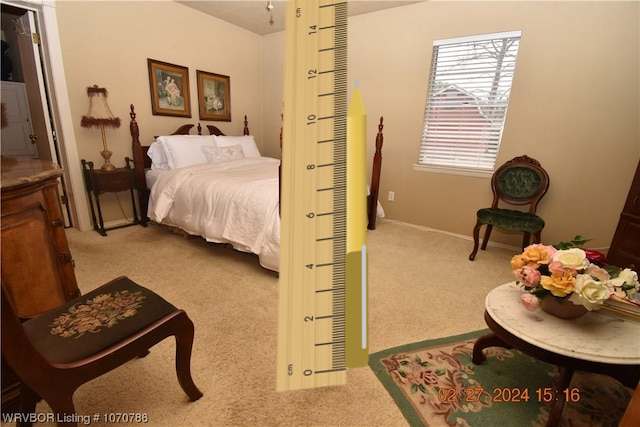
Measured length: 11.5 (cm)
